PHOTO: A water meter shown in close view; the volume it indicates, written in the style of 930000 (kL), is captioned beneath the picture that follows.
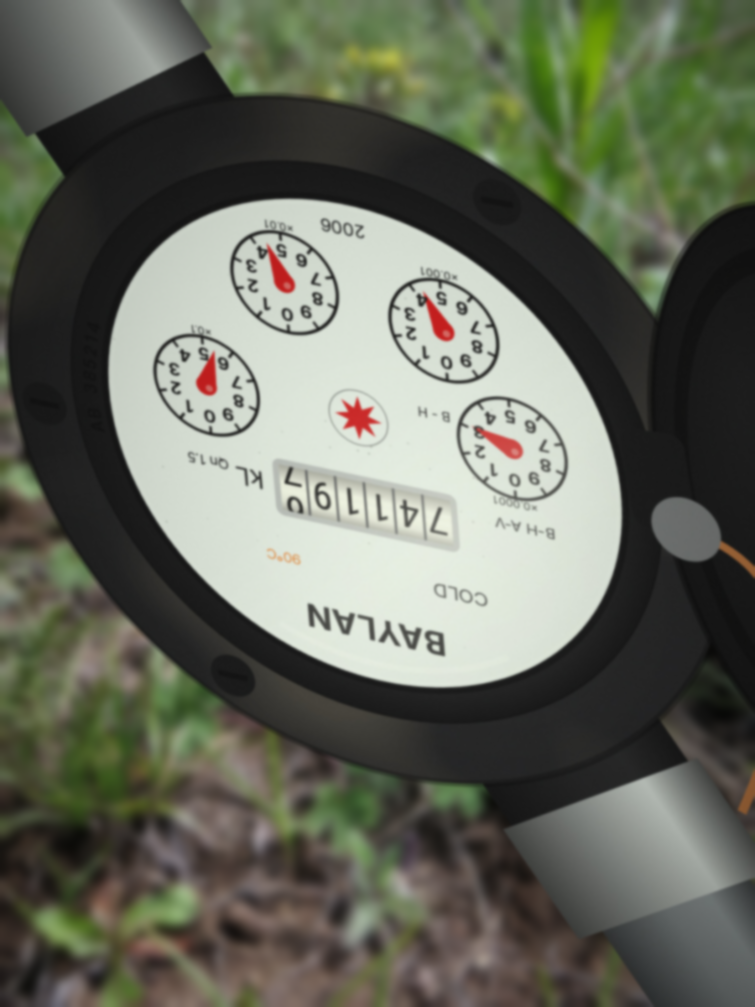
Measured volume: 741196.5443 (kL)
